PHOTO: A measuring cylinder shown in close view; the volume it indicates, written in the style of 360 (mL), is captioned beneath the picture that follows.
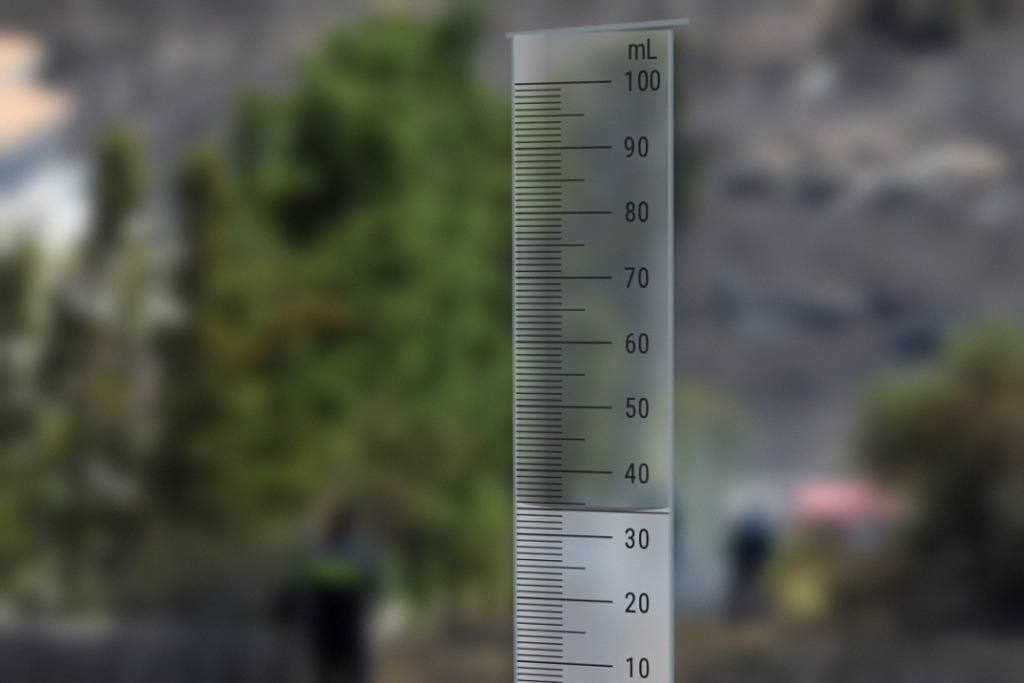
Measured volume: 34 (mL)
